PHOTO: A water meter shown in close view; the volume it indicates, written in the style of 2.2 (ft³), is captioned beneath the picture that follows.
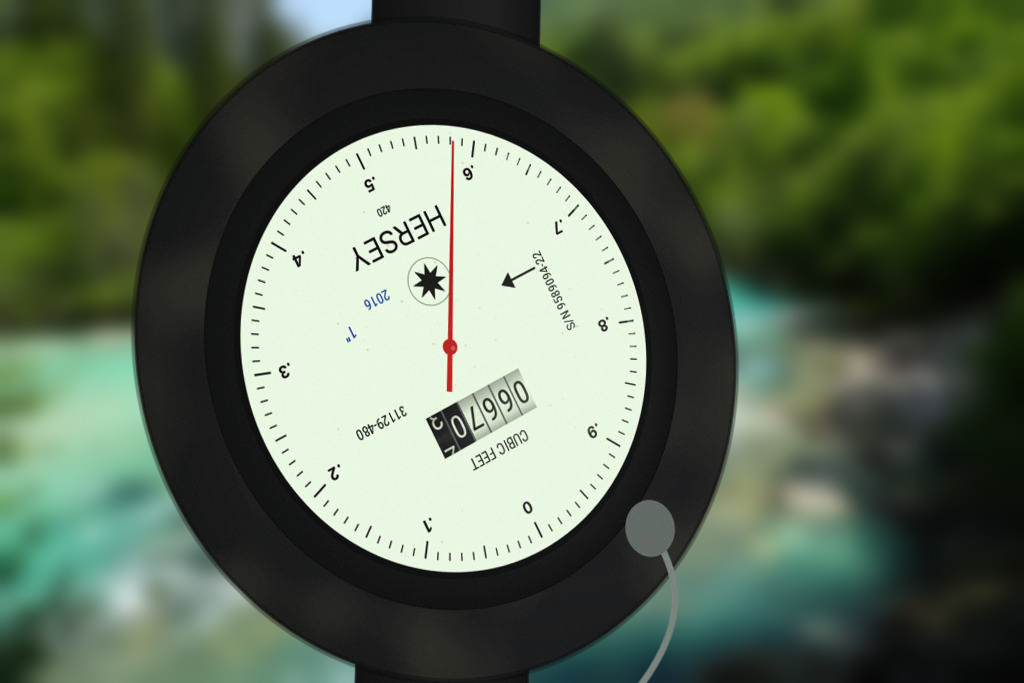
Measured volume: 66702.58 (ft³)
